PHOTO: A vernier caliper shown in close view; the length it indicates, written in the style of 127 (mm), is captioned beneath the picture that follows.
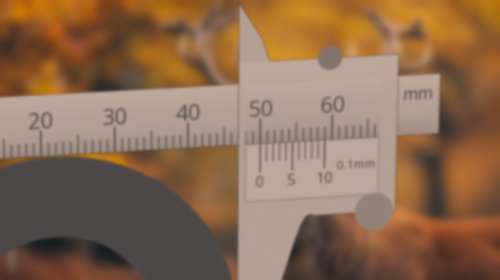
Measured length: 50.0 (mm)
